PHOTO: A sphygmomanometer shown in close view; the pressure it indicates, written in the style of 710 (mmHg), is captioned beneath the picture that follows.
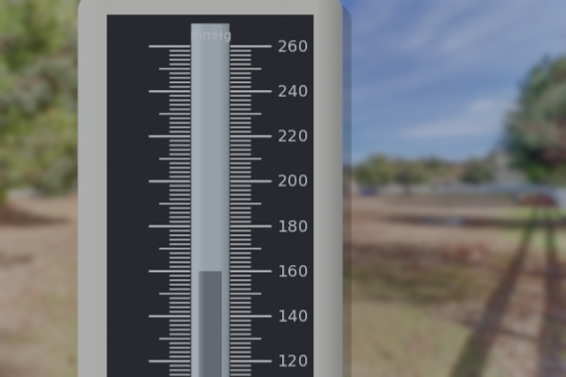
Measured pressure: 160 (mmHg)
